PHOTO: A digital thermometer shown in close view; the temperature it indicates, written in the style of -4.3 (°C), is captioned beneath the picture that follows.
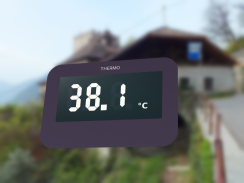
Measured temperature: 38.1 (°C)
